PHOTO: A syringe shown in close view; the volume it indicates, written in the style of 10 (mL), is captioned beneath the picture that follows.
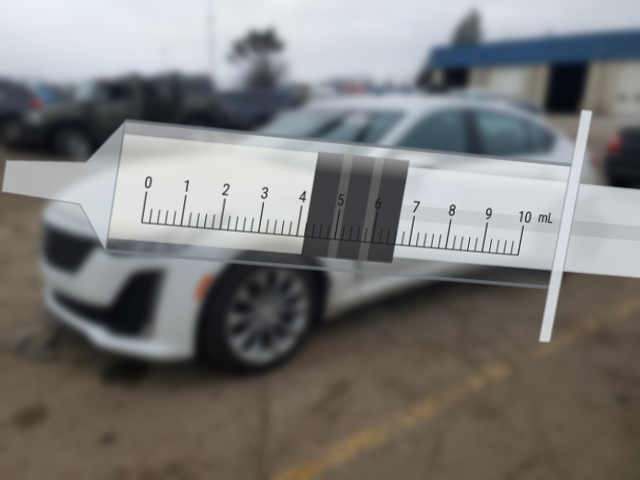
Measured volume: 4.2 (mL)
